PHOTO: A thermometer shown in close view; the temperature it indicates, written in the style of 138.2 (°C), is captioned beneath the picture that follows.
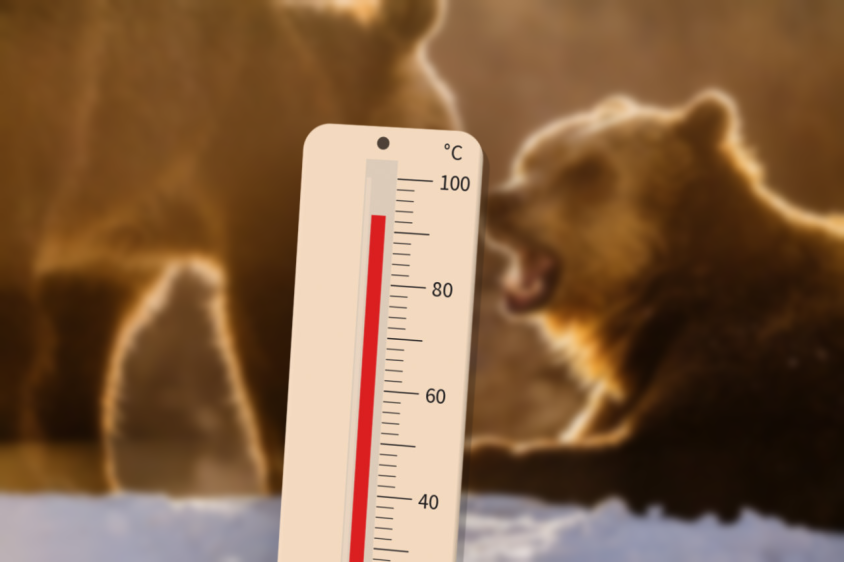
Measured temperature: 93 (°C)
